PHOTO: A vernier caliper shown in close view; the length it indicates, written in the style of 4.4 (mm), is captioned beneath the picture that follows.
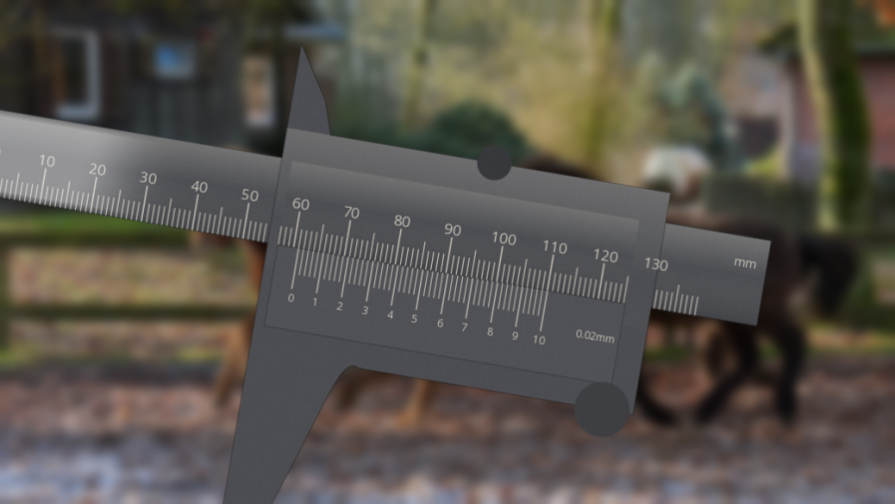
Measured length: 61.0 (mm)
